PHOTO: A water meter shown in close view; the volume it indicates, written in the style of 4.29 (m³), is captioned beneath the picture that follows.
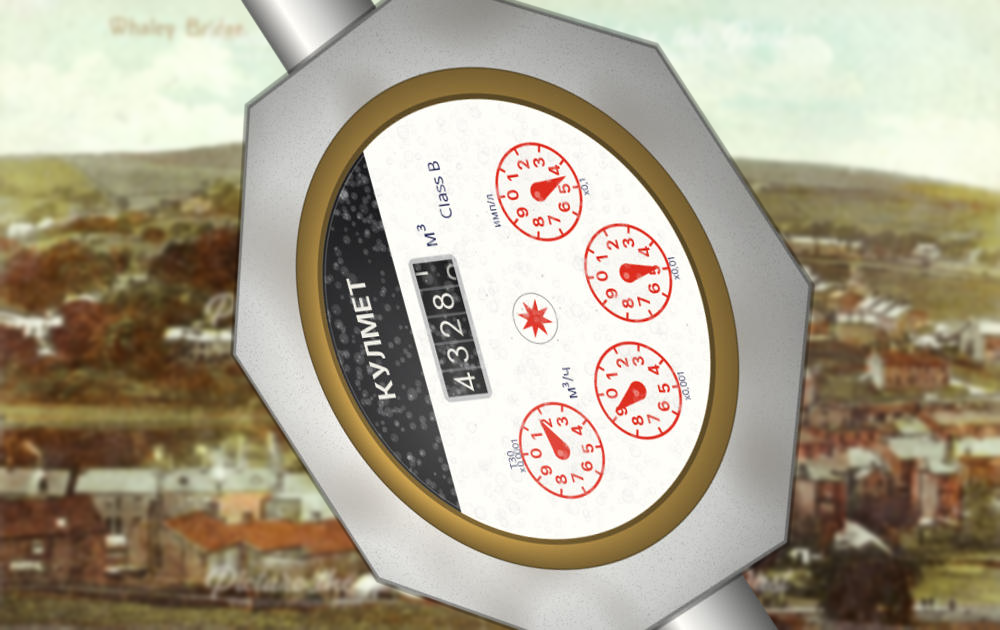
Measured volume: 43281.4491 (m³)
